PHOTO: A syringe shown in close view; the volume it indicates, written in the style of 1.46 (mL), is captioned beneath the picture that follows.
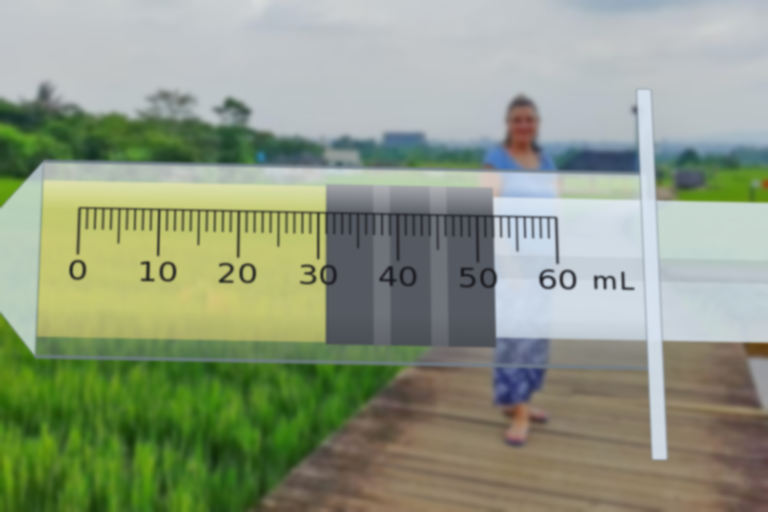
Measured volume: 31 (mL)
